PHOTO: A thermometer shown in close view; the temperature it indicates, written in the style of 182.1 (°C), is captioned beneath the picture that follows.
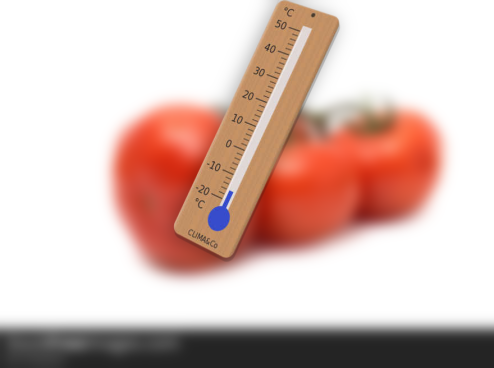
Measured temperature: -16 (°C)
